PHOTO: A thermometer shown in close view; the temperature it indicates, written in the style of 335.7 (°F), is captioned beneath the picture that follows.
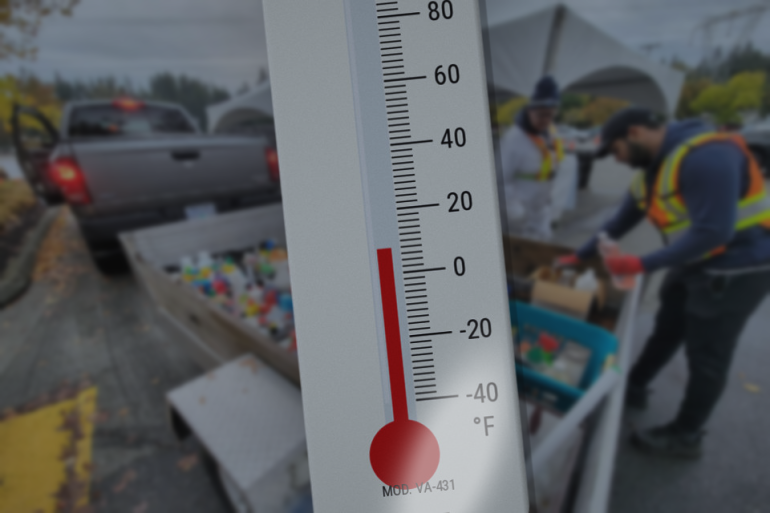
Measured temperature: 8 (°F)
